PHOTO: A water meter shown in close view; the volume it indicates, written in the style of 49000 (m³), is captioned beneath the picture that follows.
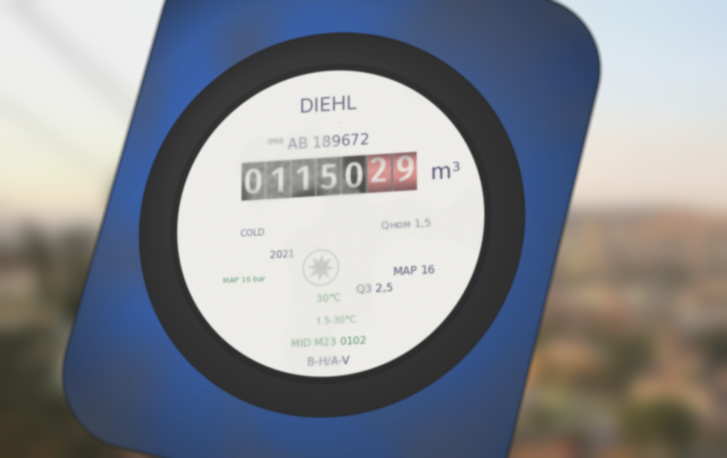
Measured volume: 1150.29 (m³)
